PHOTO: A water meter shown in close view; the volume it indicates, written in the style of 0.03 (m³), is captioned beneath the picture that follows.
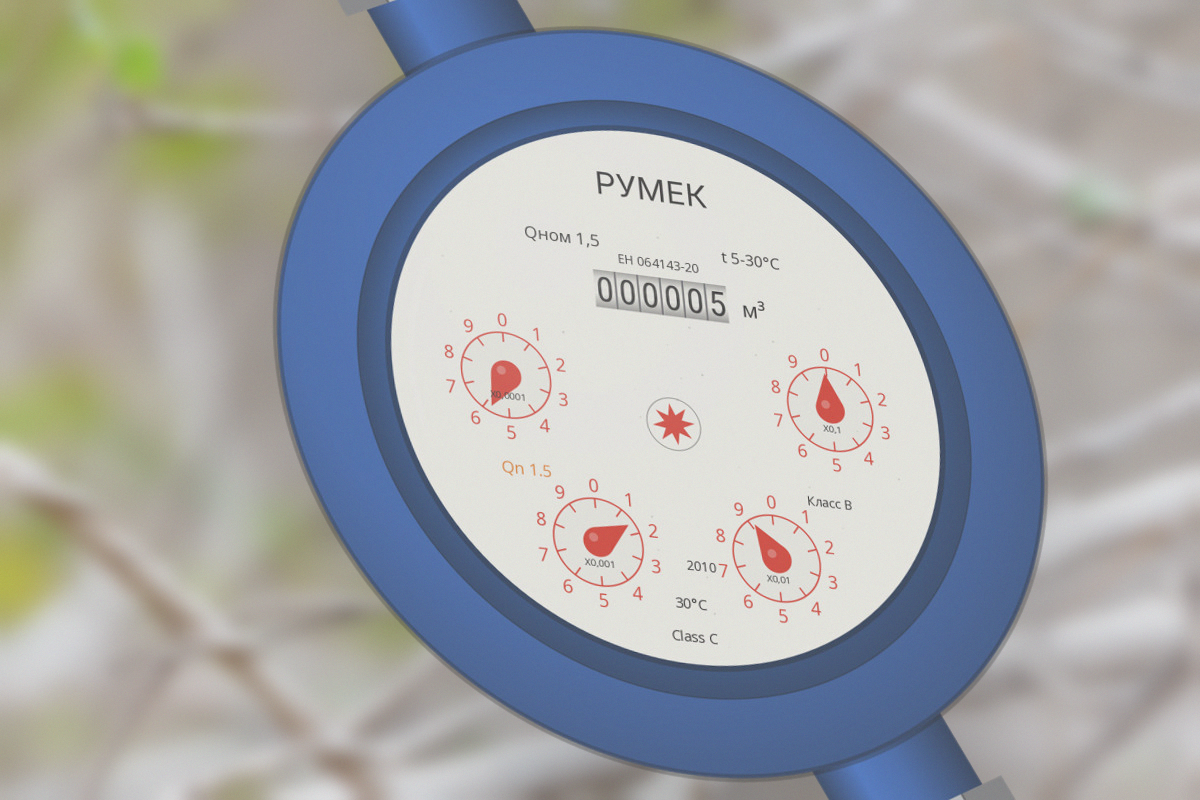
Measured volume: 4.9915 (m³)
